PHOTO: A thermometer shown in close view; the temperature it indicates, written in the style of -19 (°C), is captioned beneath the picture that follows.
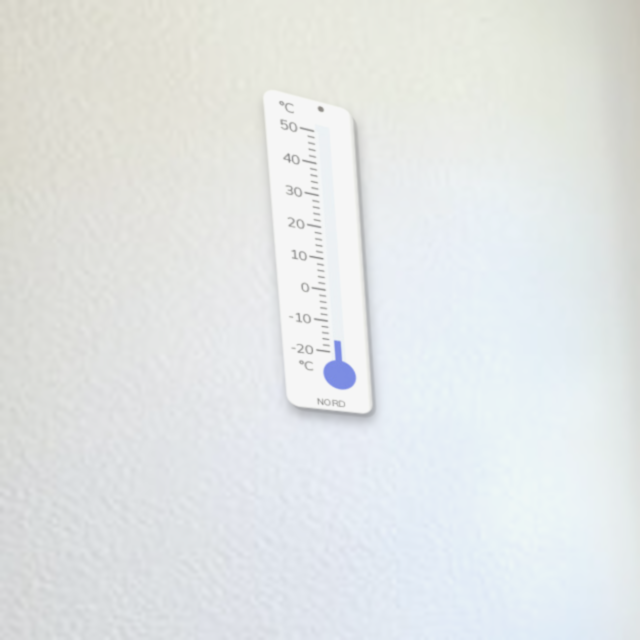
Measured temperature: -16 (°C)
